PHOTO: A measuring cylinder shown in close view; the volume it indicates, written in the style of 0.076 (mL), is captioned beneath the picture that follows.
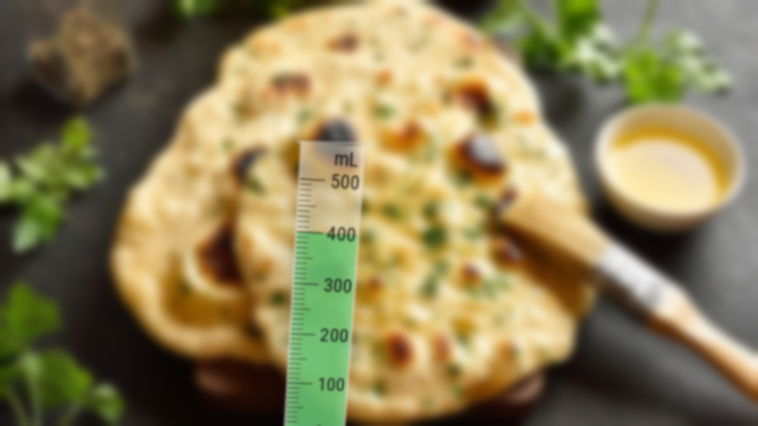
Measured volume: 400 (mL)
